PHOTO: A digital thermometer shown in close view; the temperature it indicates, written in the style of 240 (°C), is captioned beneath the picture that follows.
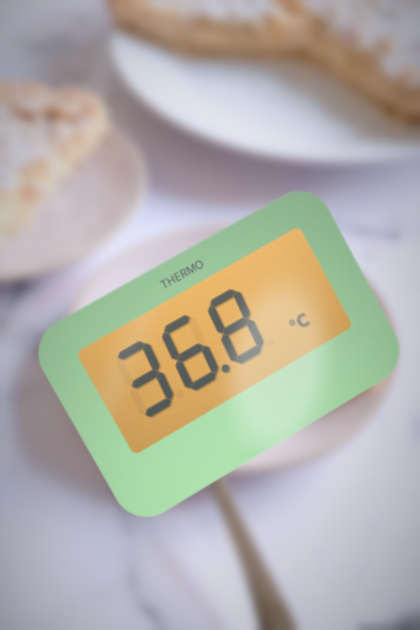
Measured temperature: 36.8 (°C)
